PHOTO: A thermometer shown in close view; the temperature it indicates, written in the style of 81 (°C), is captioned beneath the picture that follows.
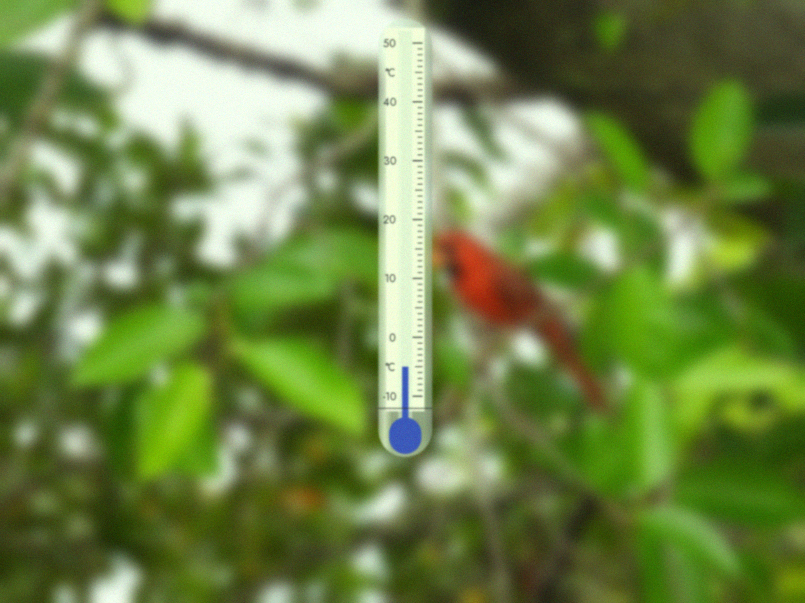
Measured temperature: -5 (°C)
